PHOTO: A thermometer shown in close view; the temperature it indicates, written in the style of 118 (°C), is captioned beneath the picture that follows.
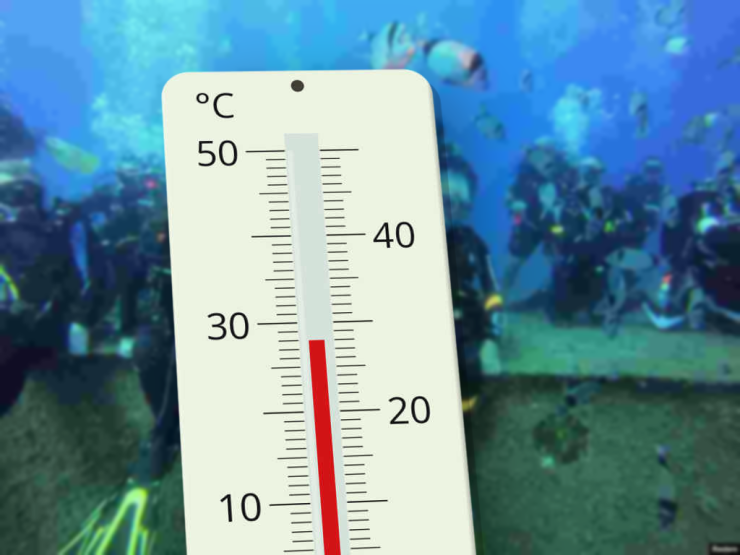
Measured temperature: 28 (°C)
